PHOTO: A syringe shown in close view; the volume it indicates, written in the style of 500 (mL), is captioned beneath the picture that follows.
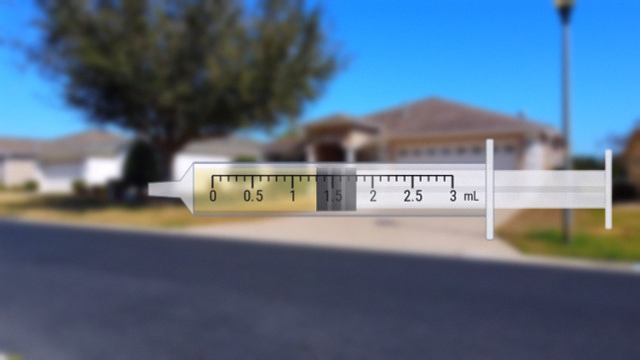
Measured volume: 1.3 (mL)
